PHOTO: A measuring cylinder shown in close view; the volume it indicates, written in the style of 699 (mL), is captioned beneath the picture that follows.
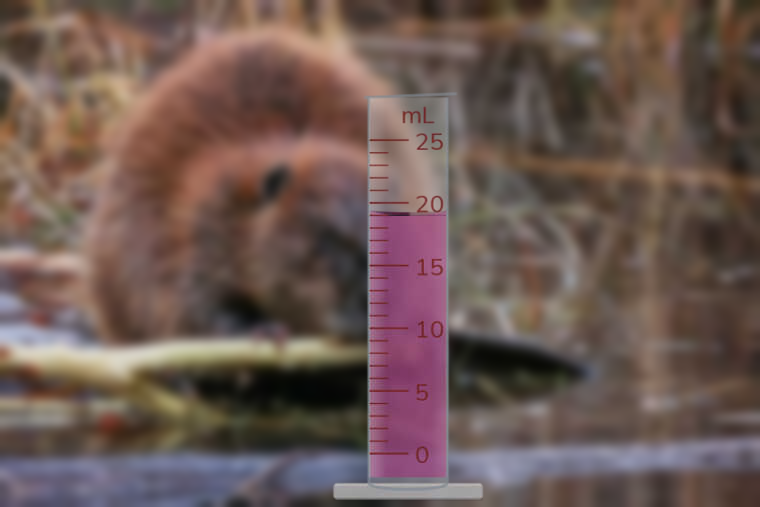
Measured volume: 19 (mL)
